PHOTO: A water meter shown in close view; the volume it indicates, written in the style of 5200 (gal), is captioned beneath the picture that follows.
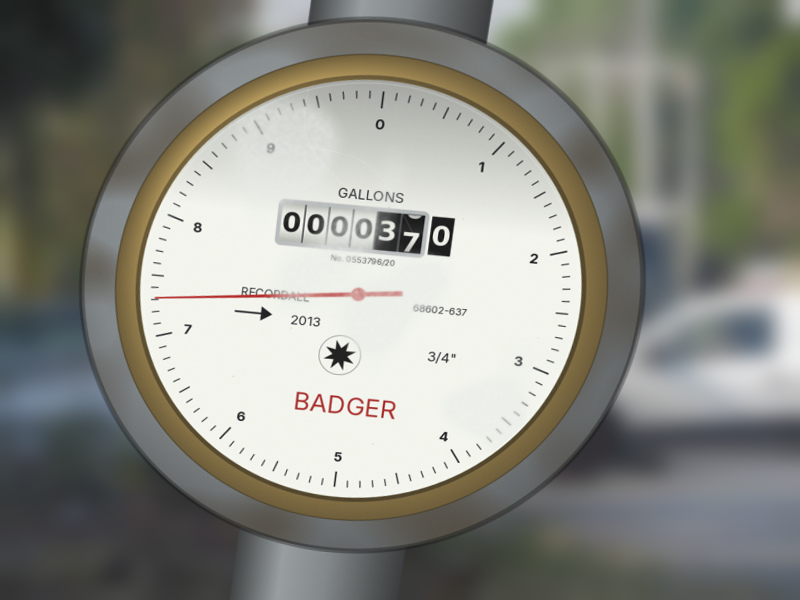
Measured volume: 367.3 (gal)
